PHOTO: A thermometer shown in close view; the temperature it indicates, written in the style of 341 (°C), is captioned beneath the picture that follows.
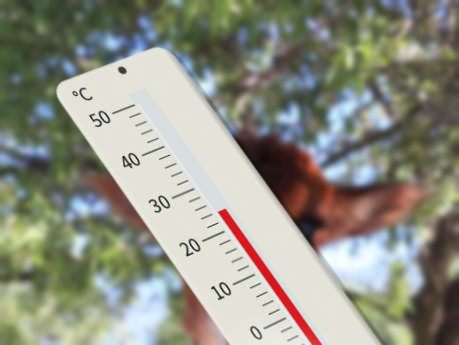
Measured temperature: 24 (°C)
